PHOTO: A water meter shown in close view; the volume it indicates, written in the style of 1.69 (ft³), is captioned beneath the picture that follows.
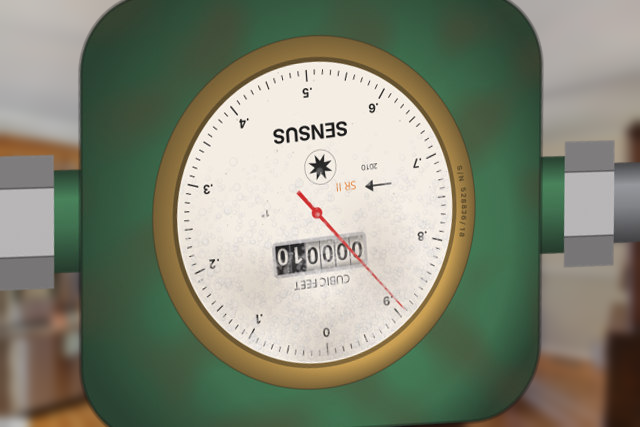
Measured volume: 9.89 (ft³)
